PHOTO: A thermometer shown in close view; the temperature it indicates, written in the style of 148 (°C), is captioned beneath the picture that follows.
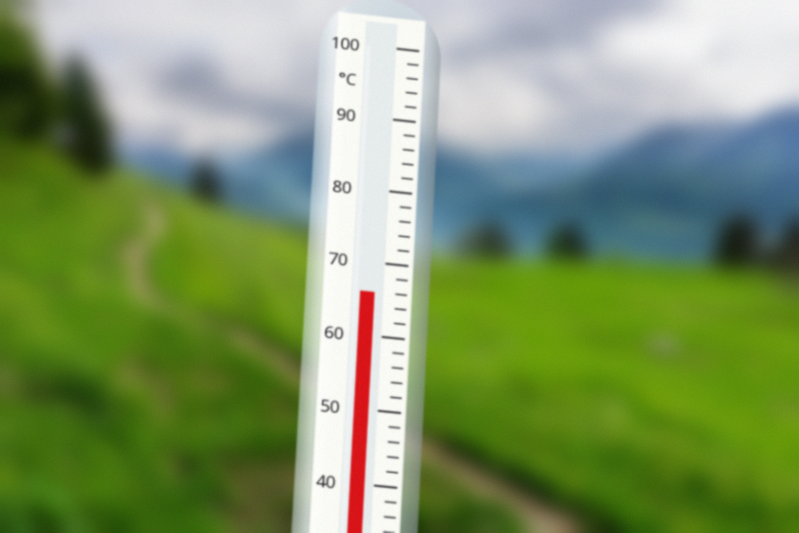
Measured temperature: 66 (°C)
